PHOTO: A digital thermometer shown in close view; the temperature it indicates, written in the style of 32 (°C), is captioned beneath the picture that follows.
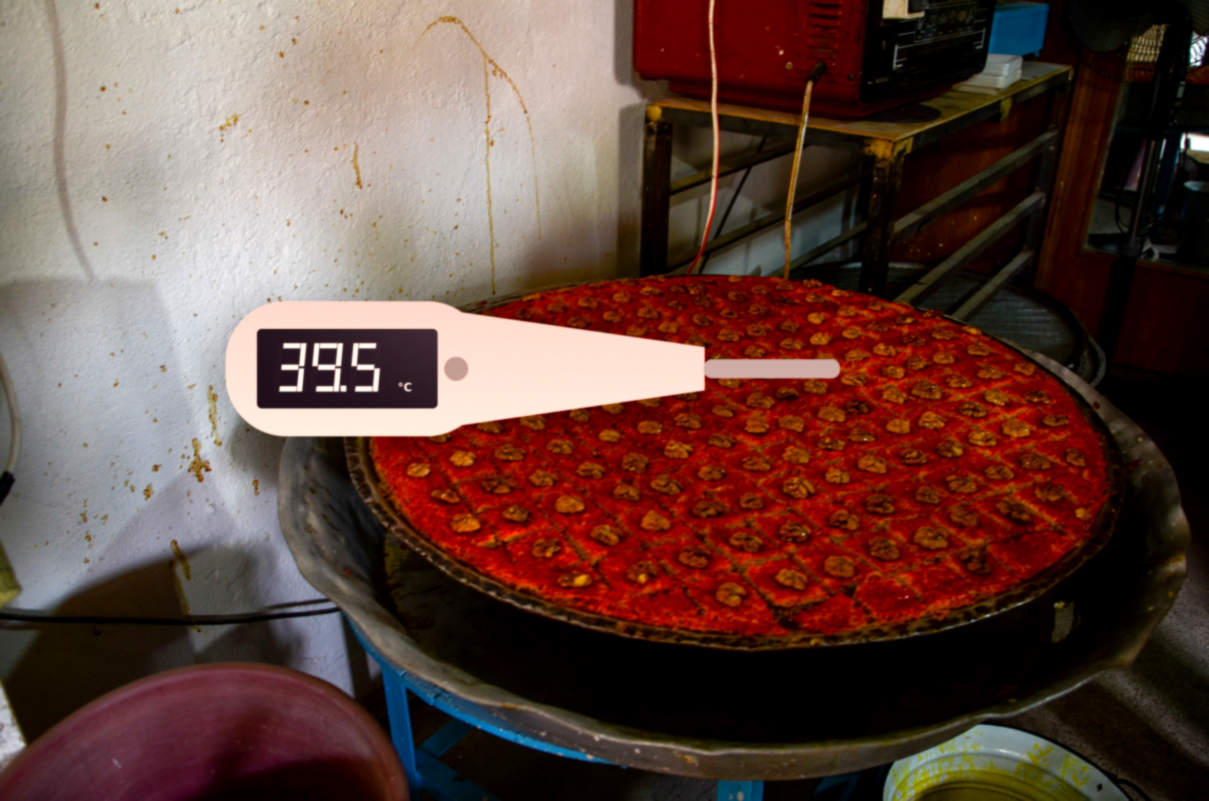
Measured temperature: 39.5 (°C)
